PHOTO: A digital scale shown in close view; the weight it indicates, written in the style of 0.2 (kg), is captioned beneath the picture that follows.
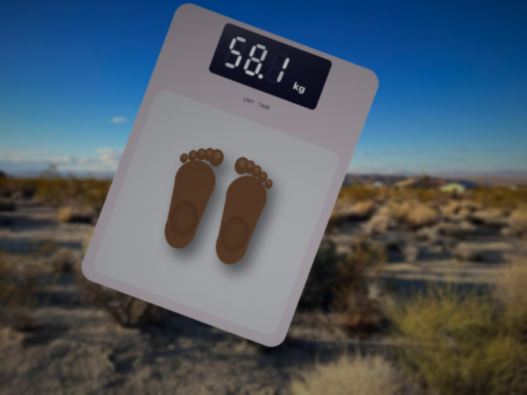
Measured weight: 58.1 (kg)
